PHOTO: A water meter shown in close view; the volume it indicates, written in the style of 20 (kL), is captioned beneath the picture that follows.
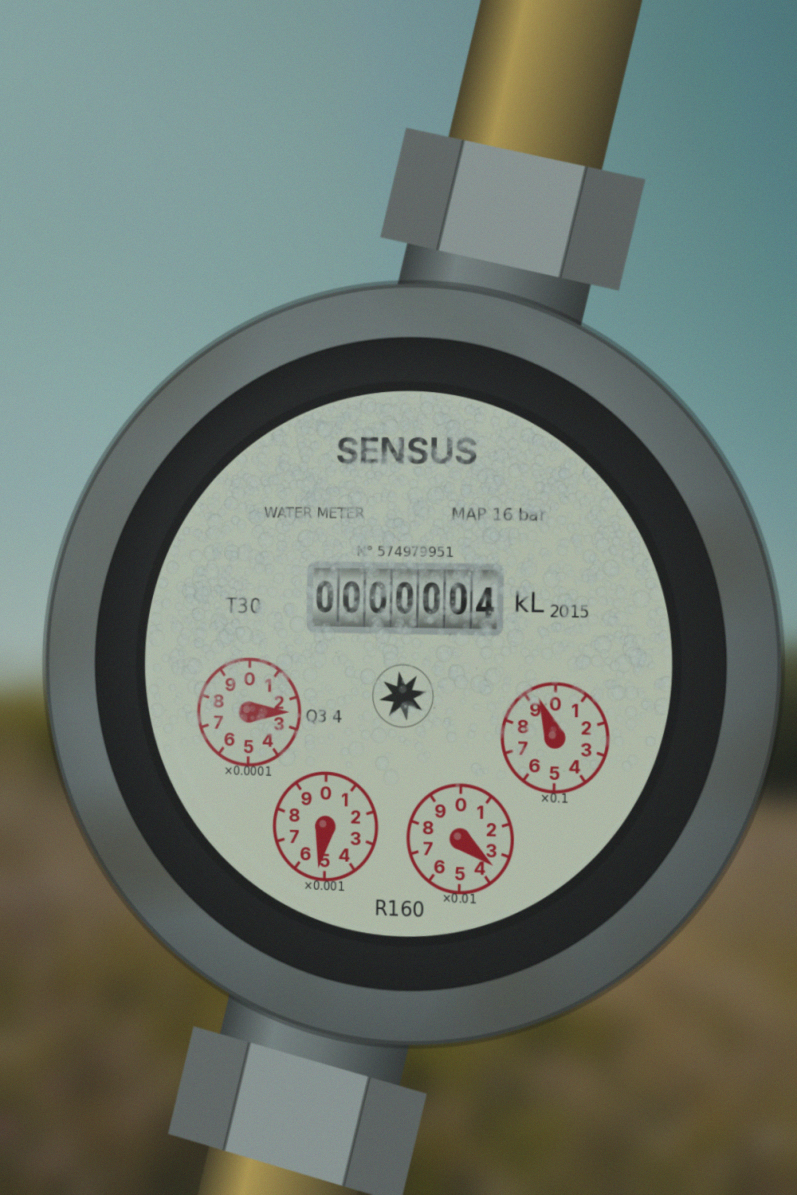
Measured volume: 3.9352 (kL)
